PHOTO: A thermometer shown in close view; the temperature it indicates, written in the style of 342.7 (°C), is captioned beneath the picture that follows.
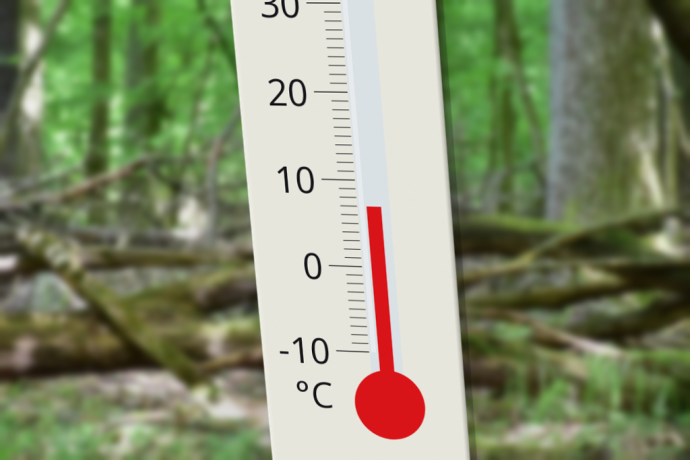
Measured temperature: 7 (°C)
